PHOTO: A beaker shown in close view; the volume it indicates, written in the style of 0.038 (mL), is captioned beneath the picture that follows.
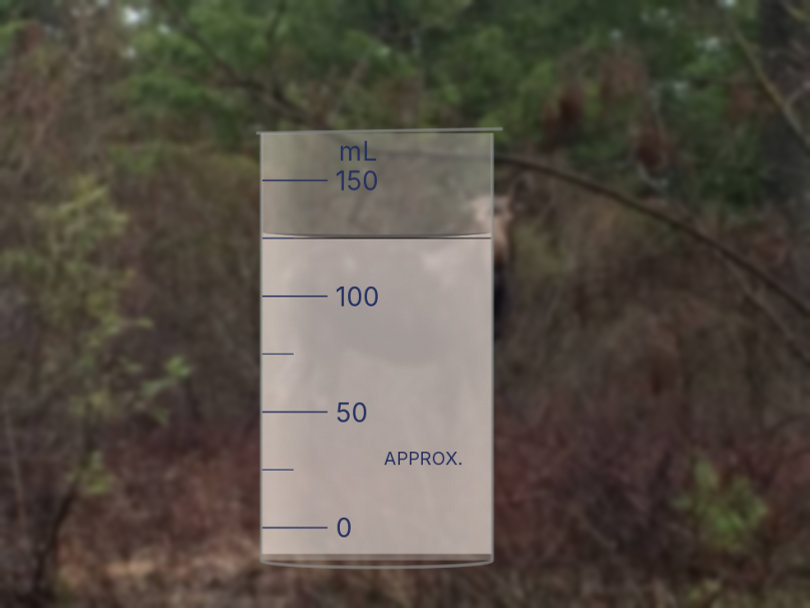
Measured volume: 125 (mL)
